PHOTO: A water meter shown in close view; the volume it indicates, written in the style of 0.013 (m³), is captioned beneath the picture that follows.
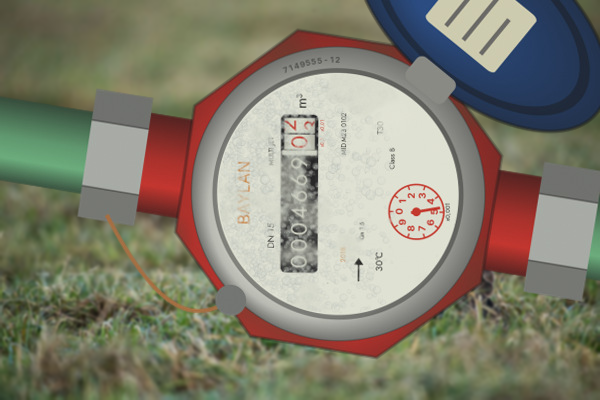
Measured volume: 4669.024 (m³)
